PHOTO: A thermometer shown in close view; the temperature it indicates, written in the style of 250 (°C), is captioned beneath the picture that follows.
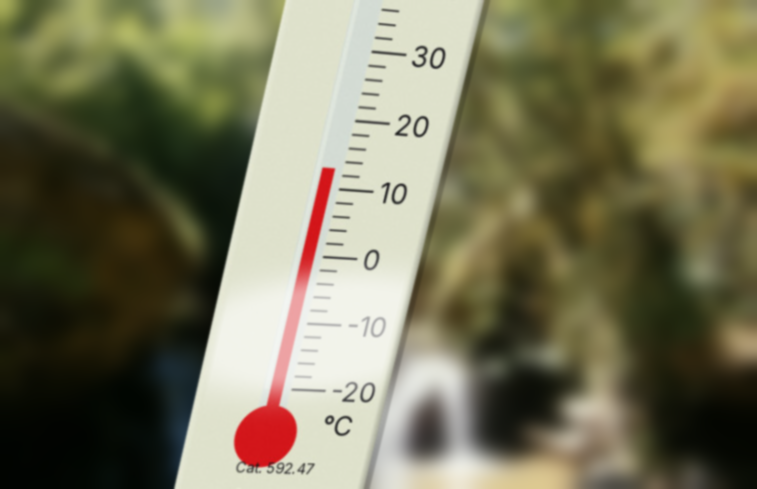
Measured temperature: 13 (°C)
